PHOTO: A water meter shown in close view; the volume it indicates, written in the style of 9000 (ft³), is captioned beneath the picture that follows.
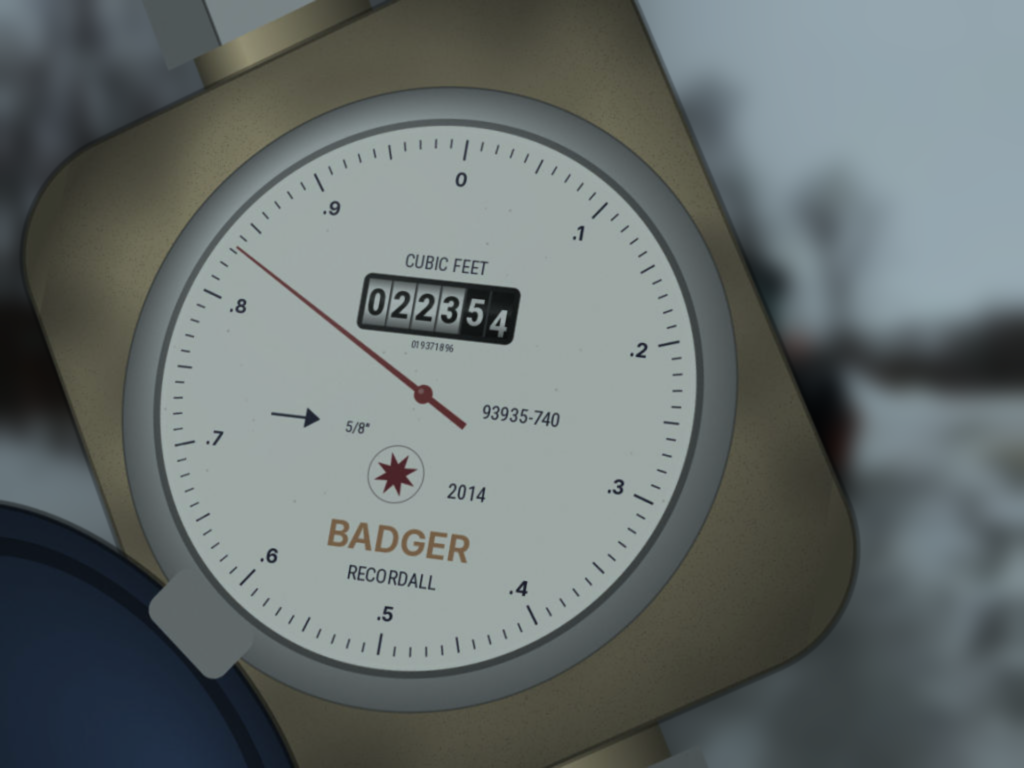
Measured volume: 22353.83 (ft³)
